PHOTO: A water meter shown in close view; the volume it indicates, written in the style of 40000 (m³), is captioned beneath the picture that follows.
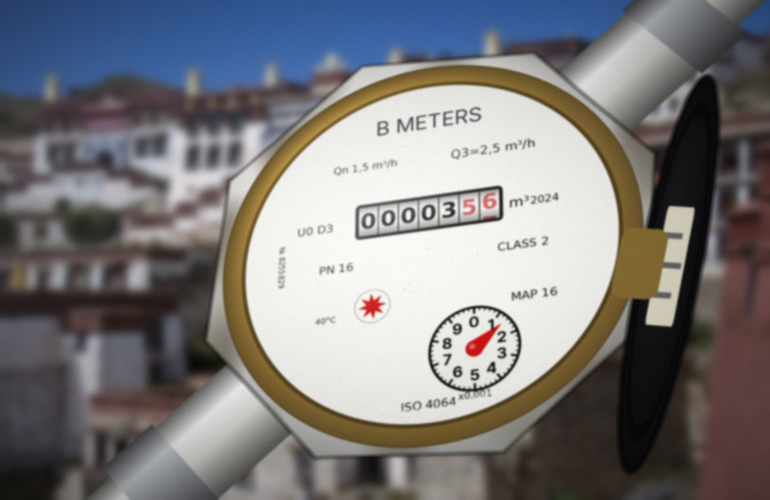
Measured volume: 3.561 (m³)
